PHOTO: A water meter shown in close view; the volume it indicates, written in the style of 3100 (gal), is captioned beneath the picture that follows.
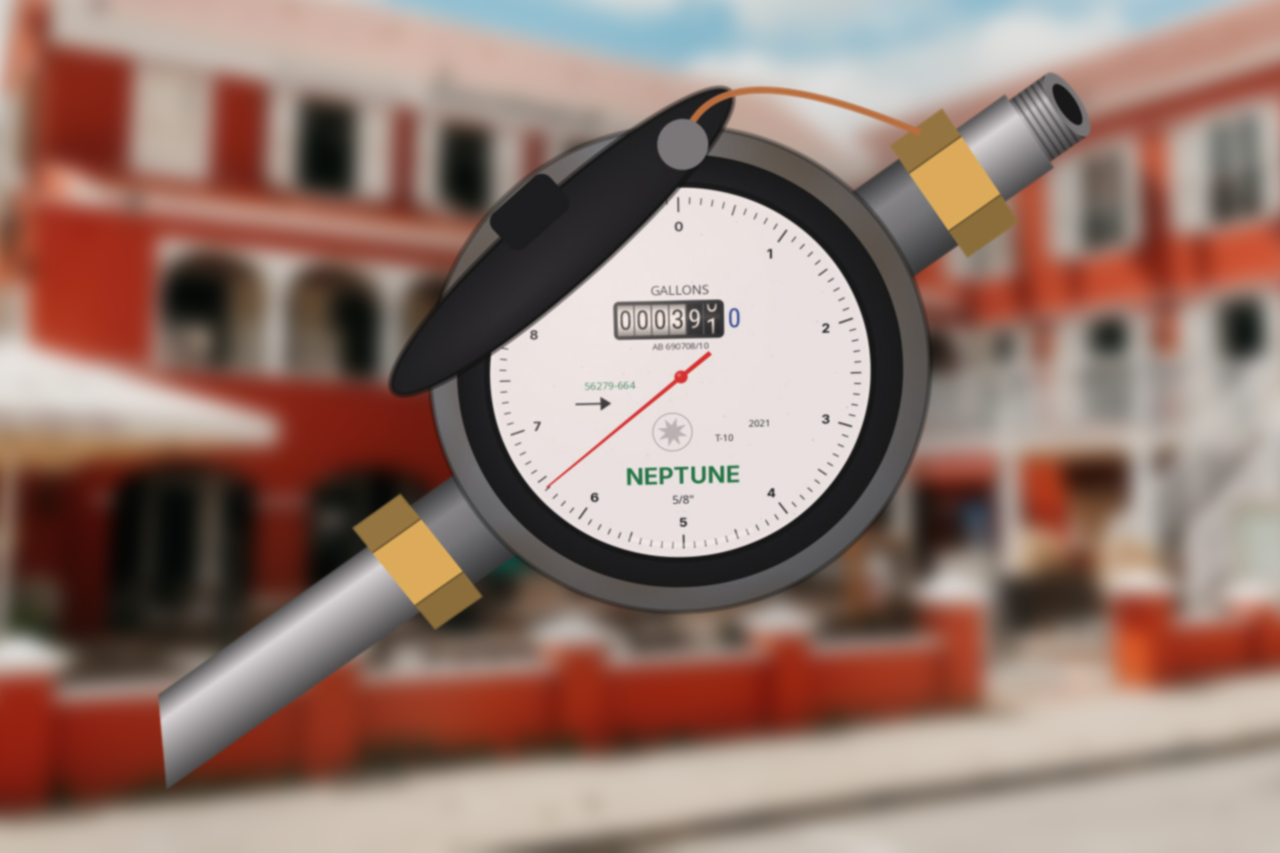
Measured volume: 3906.4 (gal)
